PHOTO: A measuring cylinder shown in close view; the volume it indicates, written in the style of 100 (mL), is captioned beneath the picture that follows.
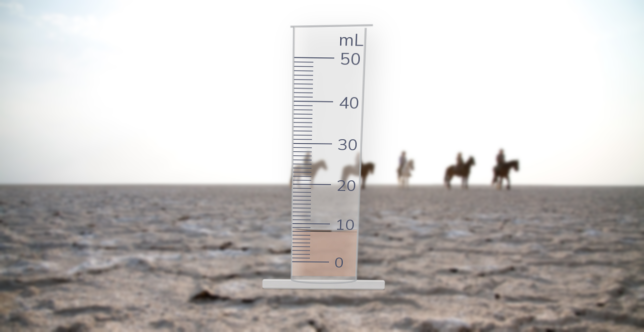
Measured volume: 8 (mL)
